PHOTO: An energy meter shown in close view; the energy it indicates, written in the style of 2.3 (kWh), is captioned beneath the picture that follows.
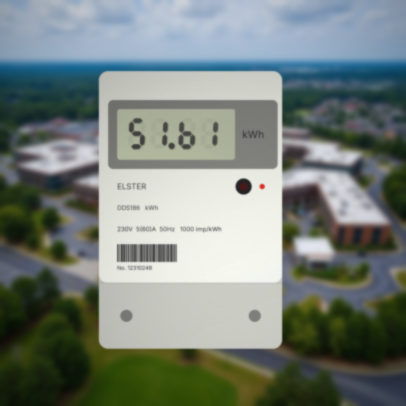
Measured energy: 51.61 (kWh)
